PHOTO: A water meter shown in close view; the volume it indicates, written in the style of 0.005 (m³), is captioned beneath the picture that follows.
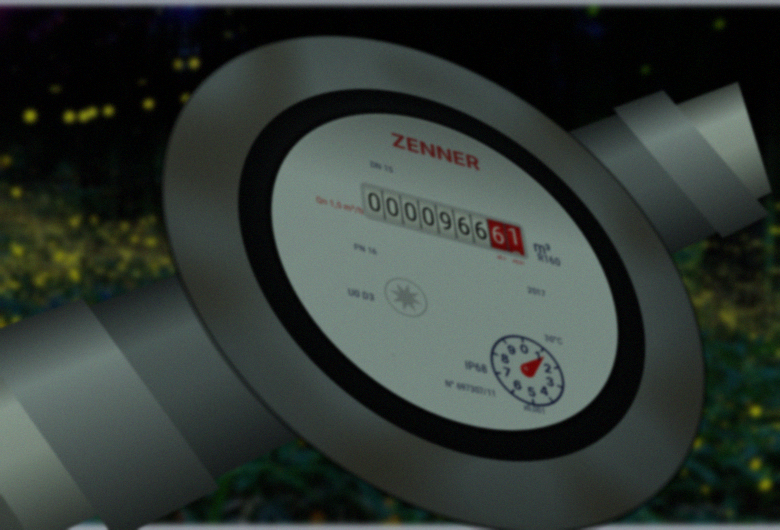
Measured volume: 966.611 (m³)
